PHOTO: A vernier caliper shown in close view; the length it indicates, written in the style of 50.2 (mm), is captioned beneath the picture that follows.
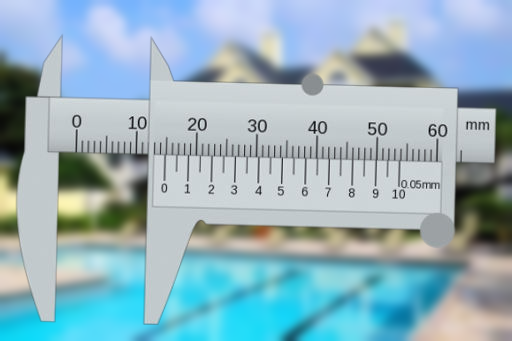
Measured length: 14.8 (mm)
